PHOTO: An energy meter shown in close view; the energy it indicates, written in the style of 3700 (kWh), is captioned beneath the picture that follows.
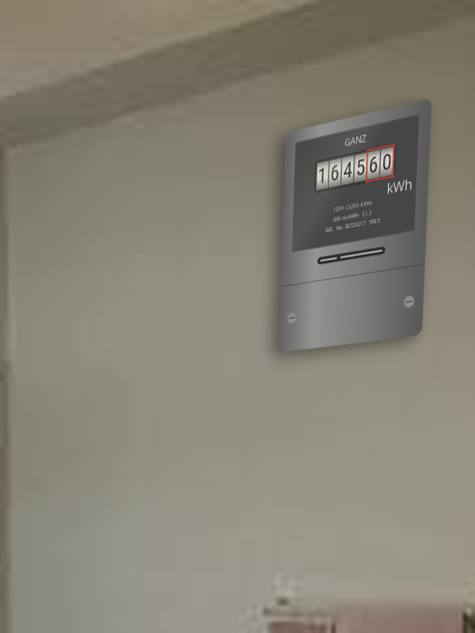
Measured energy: 1645.60 (kWh)
